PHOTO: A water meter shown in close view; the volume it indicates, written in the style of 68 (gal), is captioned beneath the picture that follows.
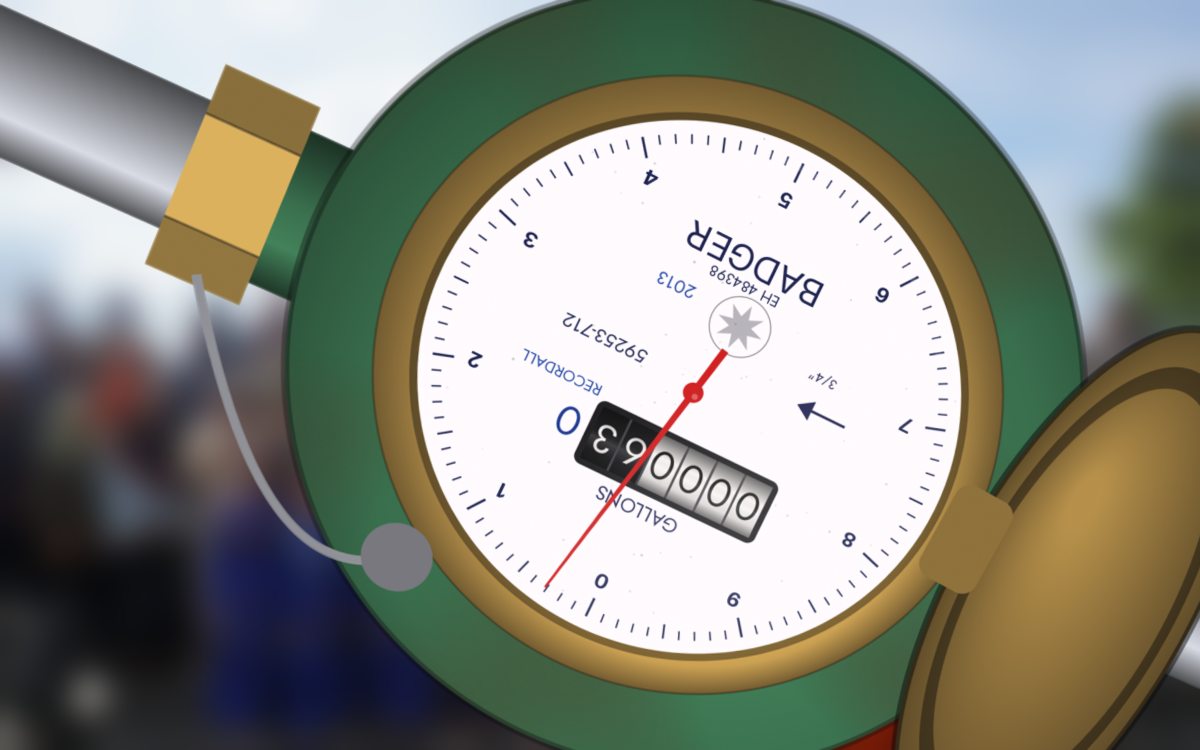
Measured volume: 630.3 (gal)
